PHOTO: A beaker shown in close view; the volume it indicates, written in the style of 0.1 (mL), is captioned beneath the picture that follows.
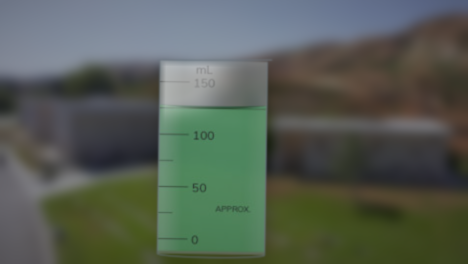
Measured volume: 125 (mL)
